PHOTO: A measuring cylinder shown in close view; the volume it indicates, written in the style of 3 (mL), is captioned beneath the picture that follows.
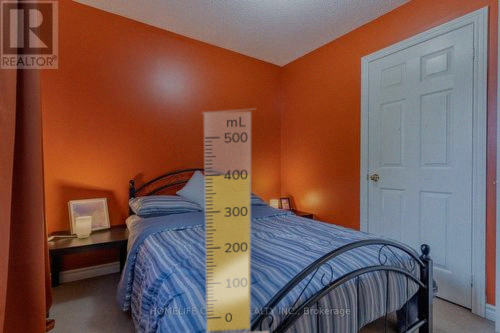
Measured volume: 400 (mL)
